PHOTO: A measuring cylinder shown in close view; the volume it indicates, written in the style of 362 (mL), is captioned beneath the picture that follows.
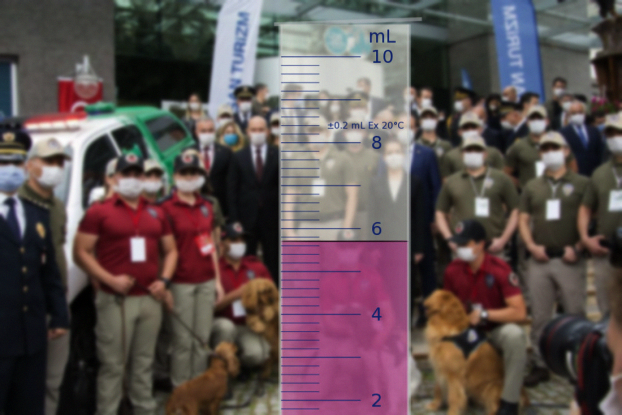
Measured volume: 5.7 (mL)
